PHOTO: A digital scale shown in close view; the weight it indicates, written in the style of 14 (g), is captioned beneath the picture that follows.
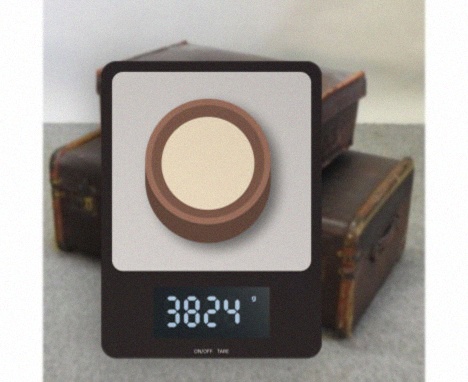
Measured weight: 3824 (g)
